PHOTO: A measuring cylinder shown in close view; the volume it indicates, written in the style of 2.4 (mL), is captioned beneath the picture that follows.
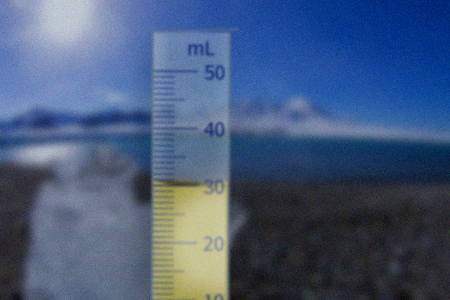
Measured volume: 30 (mL)
